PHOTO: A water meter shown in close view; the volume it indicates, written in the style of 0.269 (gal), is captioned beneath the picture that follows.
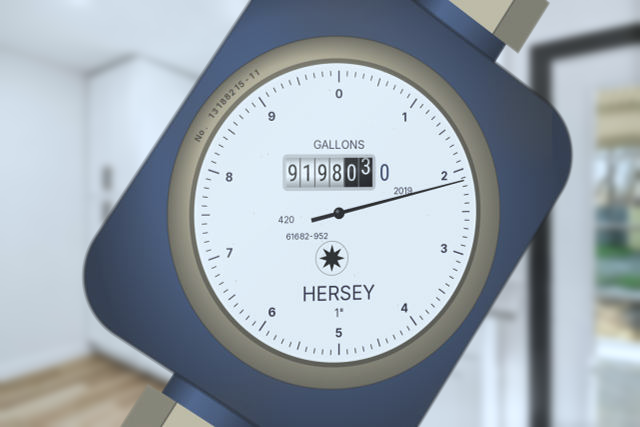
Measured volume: 9198032.1 (gal)
